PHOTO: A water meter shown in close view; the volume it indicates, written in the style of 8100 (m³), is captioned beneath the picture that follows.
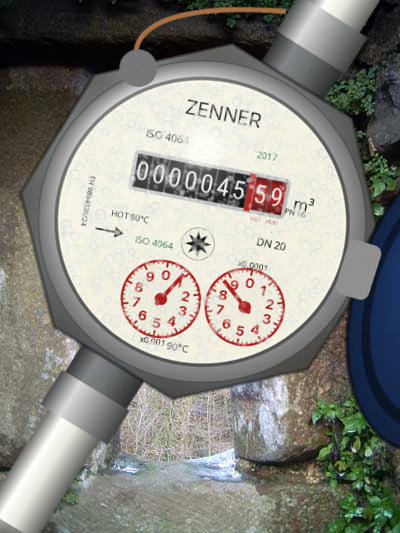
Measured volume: 45.5908 (m³)
